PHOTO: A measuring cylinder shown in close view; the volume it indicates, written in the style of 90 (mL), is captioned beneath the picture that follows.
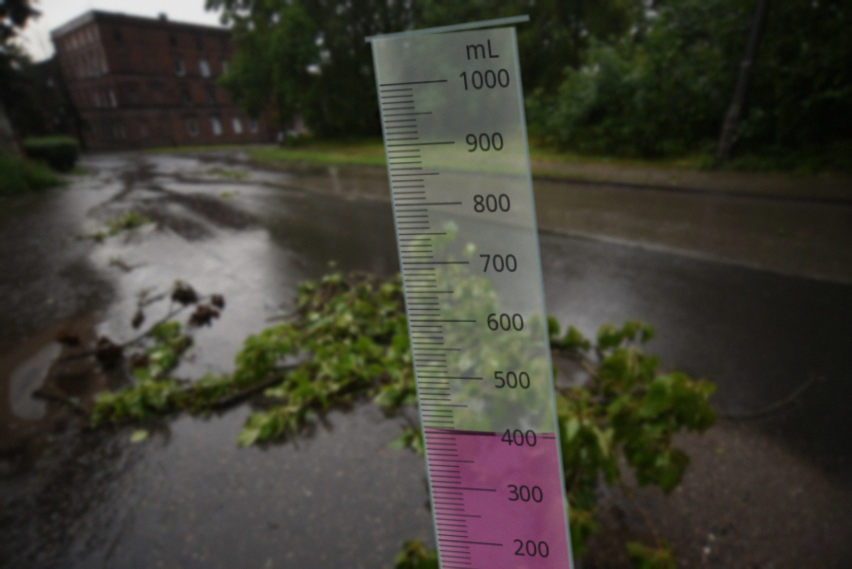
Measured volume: 400 (mL)
